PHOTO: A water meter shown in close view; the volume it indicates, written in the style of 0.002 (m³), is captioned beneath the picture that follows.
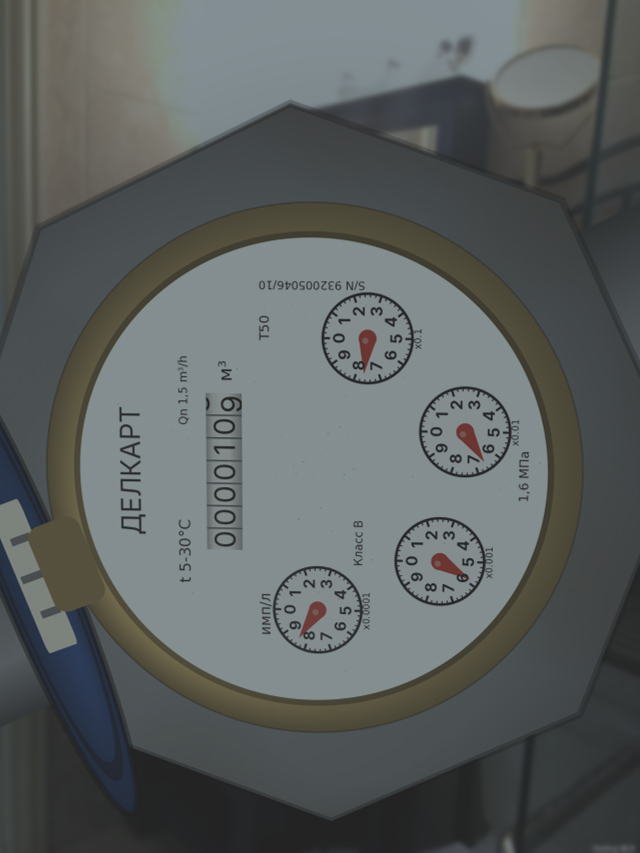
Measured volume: 108.7658 (m³)
